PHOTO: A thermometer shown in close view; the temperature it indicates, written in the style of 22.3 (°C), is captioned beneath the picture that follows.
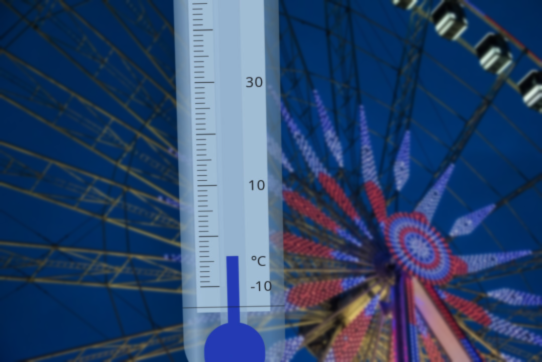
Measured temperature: -4 (°C)
